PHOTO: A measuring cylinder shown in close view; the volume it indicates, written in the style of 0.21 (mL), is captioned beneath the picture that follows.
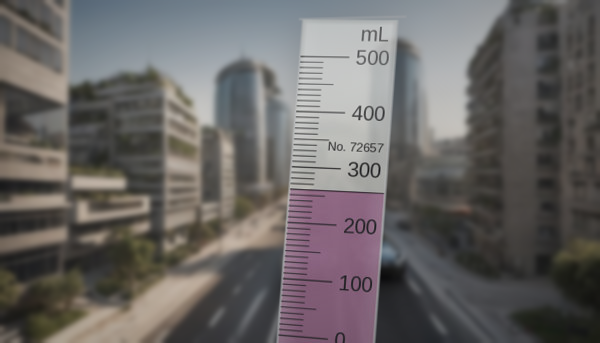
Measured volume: 260 (mL)
